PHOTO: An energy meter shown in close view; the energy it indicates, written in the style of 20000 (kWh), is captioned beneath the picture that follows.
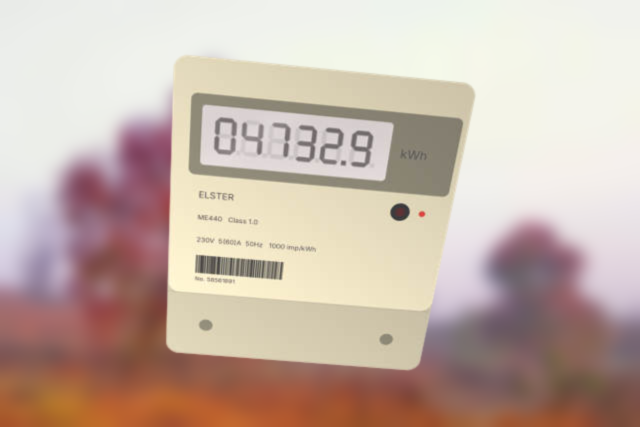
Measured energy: 4732.9 (kWh)
